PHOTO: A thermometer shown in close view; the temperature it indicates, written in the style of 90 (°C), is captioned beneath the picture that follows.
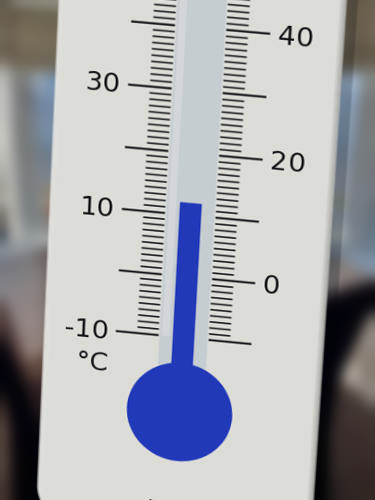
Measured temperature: 12 (°C)
